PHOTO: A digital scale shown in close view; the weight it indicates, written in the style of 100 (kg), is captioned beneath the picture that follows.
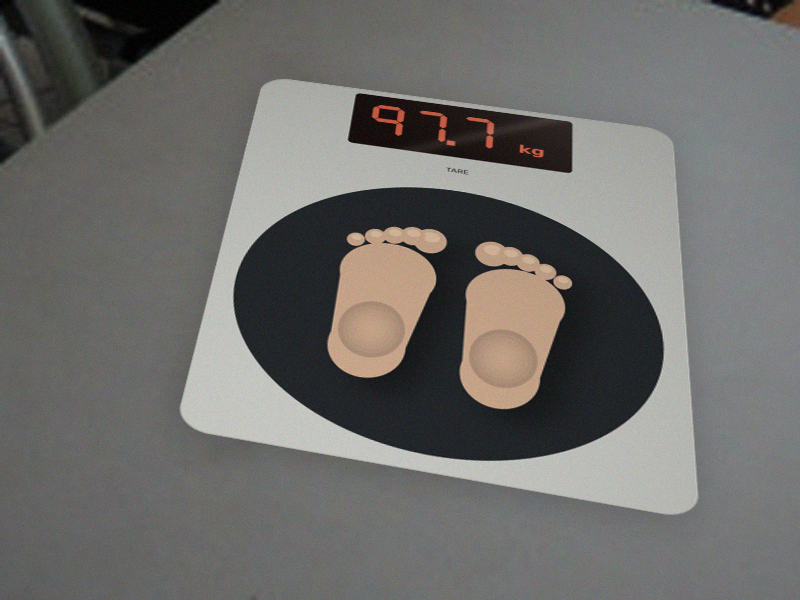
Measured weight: 97.7 (kg)
